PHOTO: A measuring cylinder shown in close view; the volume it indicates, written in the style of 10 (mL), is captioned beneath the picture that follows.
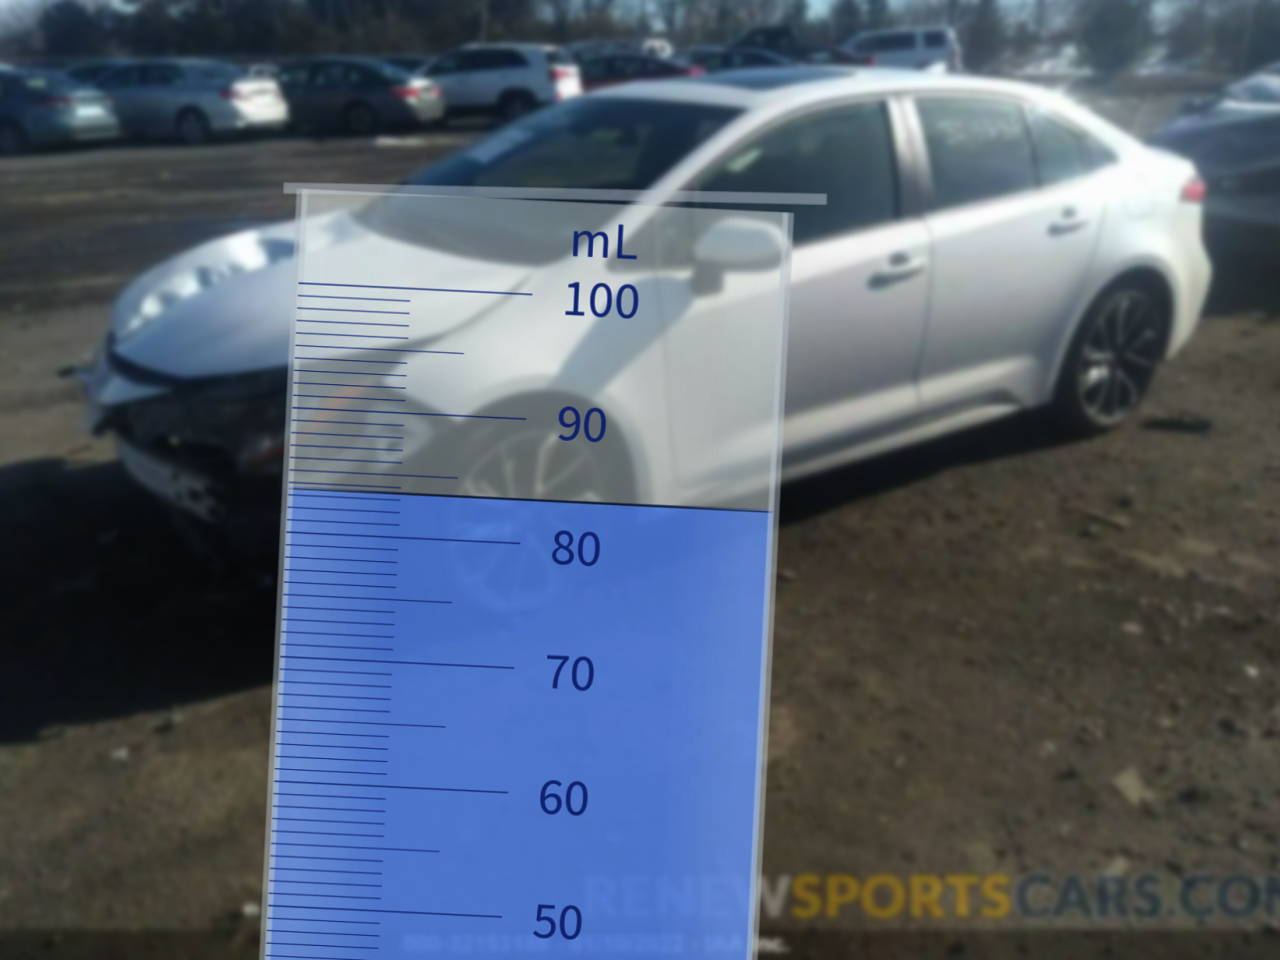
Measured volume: 83.5 (mL)
